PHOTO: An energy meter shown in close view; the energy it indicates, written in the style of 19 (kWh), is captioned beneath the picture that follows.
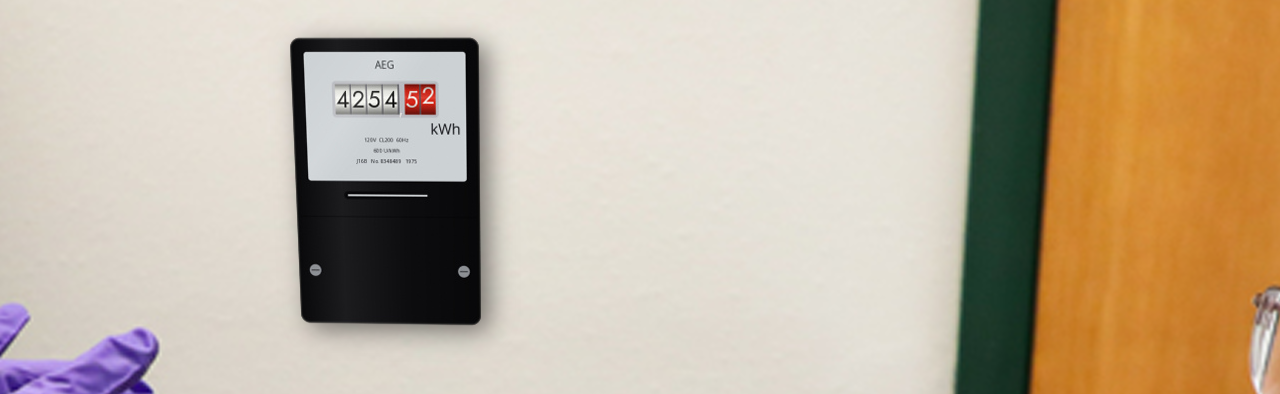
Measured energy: 4254.52 (kWh)
